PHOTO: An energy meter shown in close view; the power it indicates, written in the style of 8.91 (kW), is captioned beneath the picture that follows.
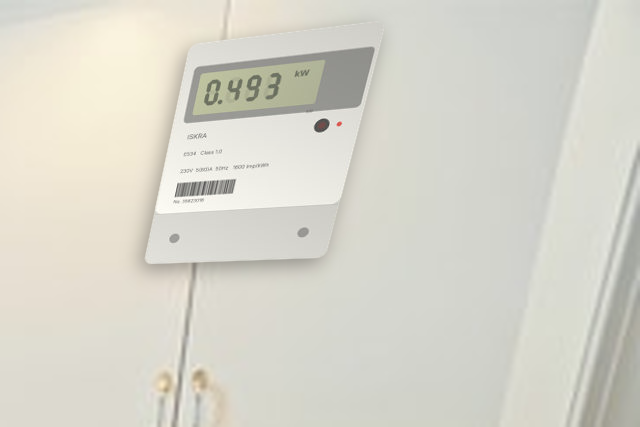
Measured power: 0.493 (kW)
